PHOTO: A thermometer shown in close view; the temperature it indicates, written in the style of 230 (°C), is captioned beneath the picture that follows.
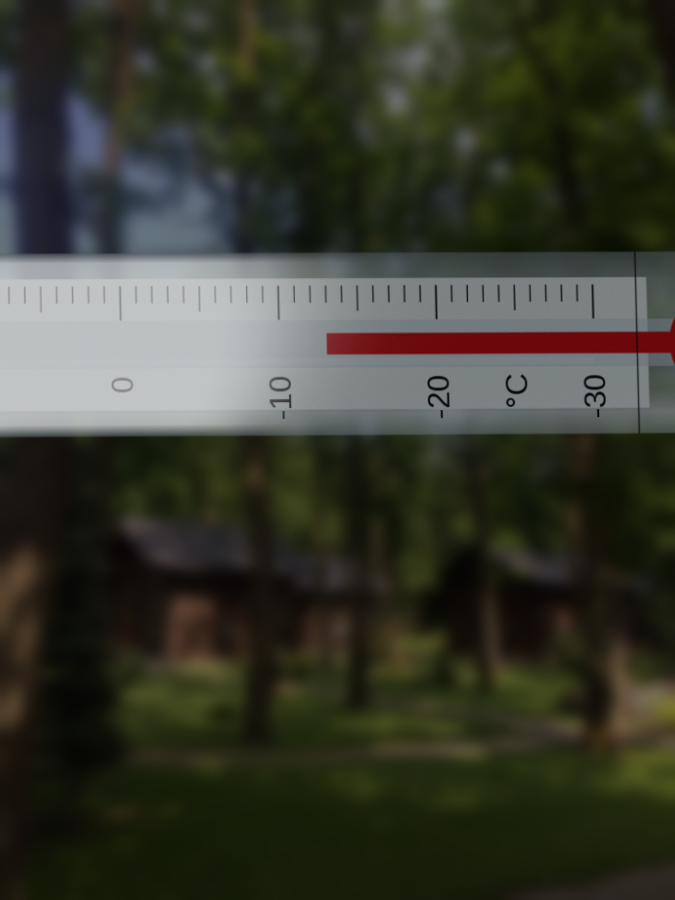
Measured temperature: -13 (°C)
